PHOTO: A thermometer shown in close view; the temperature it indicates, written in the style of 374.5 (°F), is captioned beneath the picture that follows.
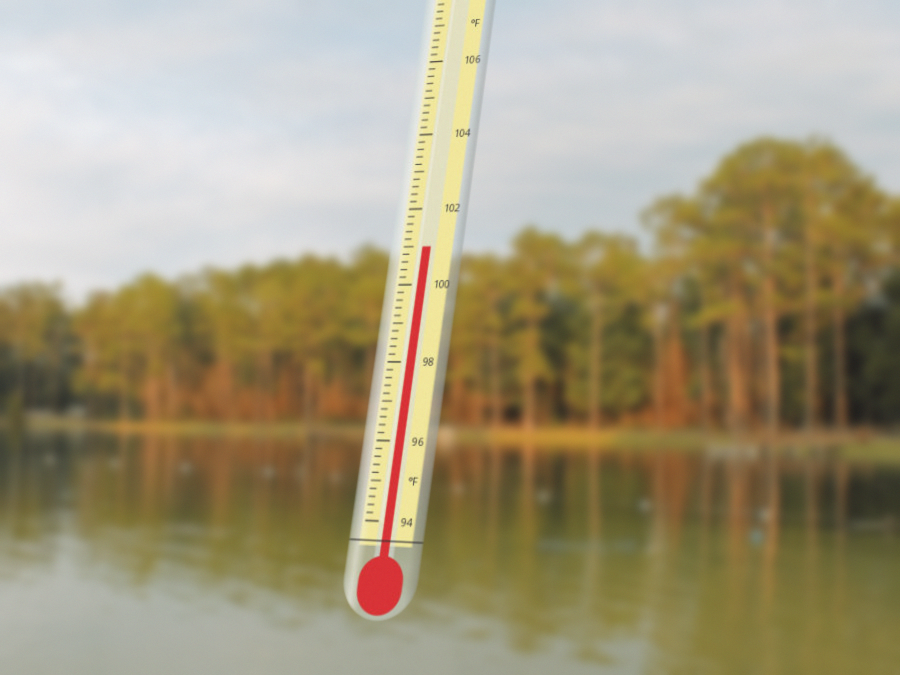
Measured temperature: 101 (°F)
